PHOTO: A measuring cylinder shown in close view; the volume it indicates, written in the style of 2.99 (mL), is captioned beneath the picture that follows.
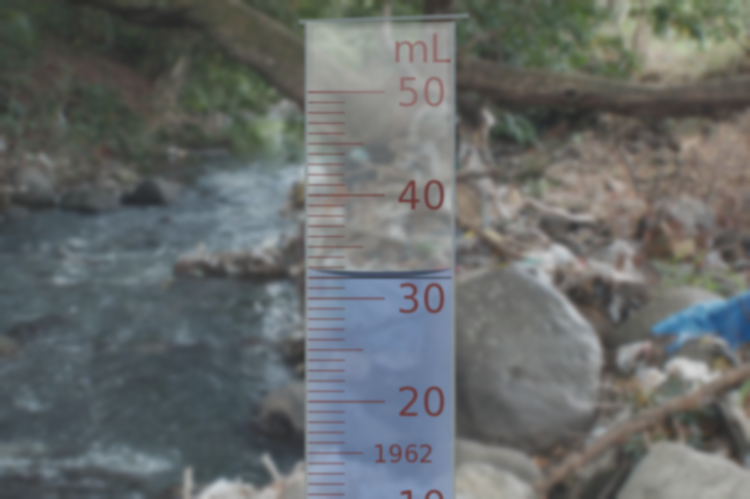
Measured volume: 32 (mL)
